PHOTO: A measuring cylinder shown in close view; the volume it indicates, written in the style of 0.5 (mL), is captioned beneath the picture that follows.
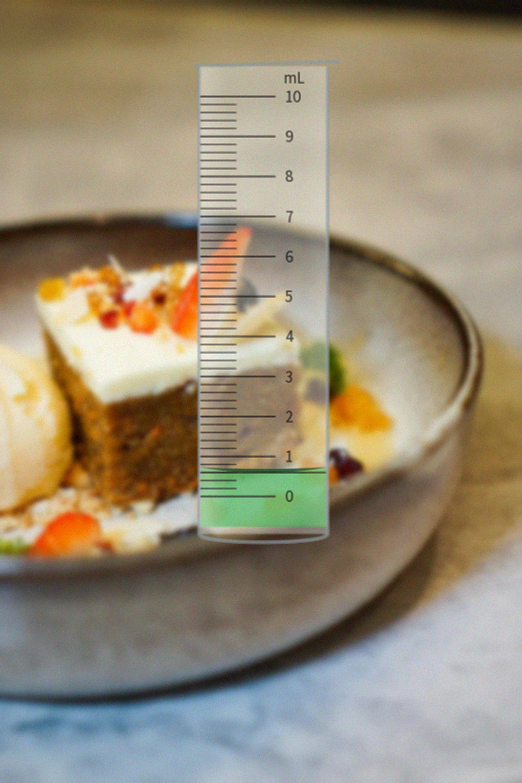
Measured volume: 0.6 (mL)
